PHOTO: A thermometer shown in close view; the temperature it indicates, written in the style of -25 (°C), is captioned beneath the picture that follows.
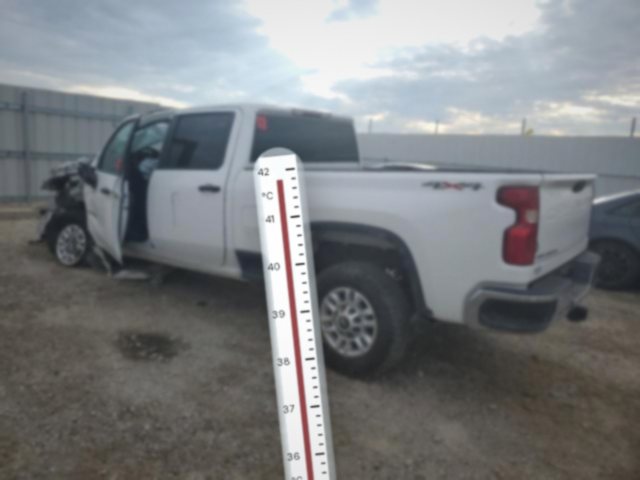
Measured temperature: 41.8 (°C)
